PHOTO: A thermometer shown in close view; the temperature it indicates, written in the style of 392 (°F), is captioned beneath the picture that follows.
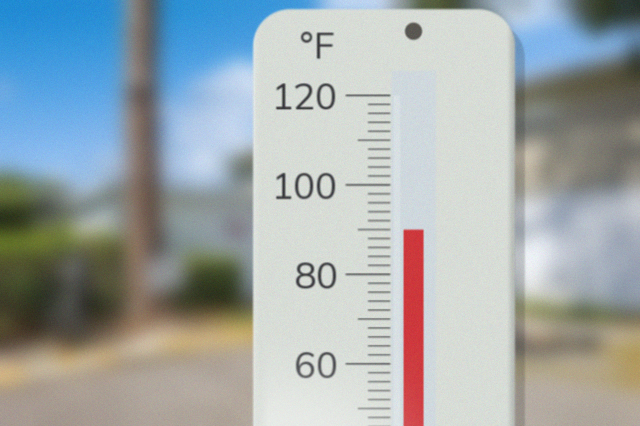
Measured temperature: 90 (°F)
